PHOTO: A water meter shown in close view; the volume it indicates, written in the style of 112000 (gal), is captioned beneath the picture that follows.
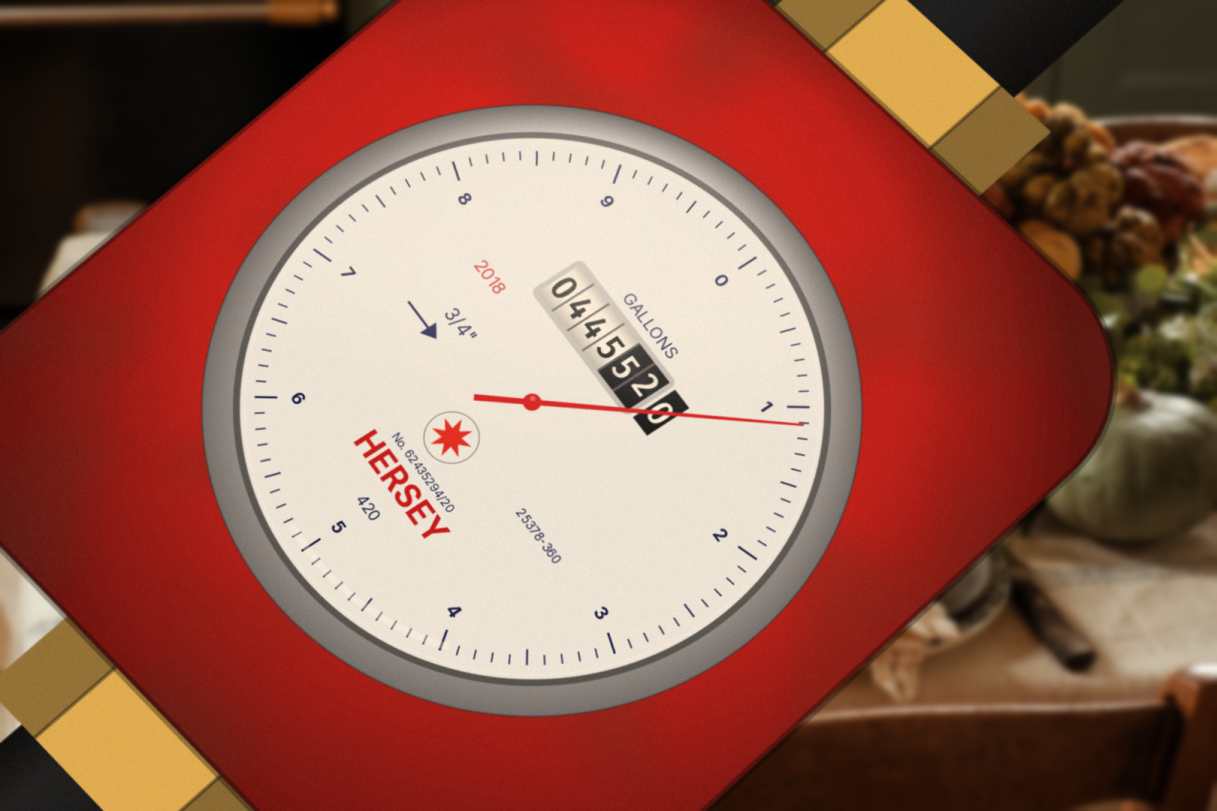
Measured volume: 445521.1 (gal)
